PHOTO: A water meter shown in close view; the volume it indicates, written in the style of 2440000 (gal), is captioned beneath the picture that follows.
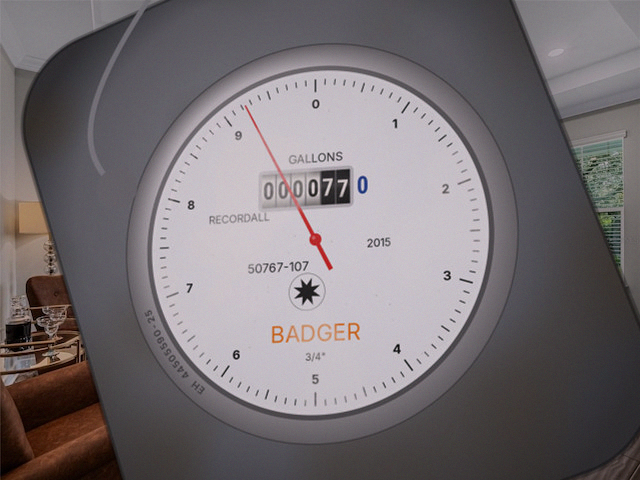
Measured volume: 769.2 (gal)
